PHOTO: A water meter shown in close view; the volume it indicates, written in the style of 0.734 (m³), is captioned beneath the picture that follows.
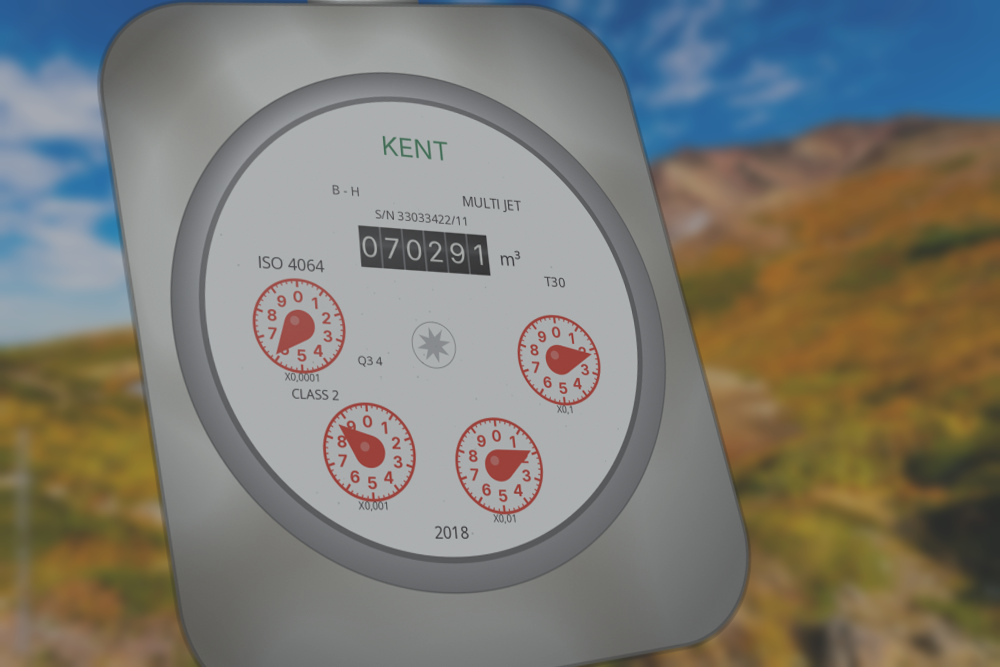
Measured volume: 70291.2186 (m³)
